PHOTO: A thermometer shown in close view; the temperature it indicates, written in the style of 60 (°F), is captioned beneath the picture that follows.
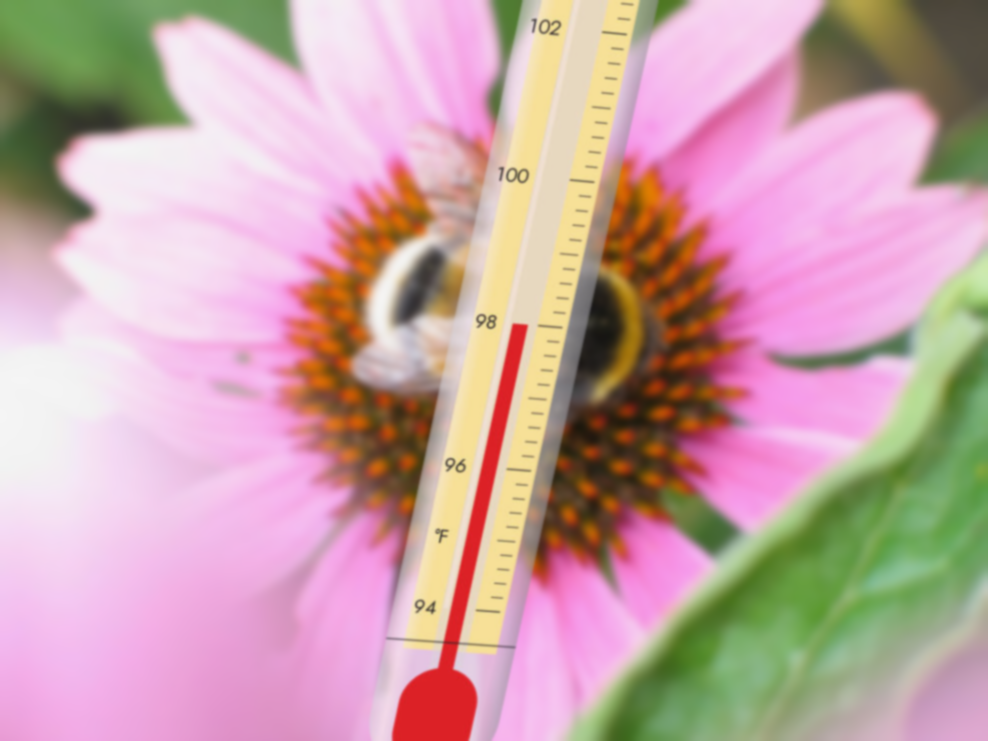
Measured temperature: 98 (°F)
